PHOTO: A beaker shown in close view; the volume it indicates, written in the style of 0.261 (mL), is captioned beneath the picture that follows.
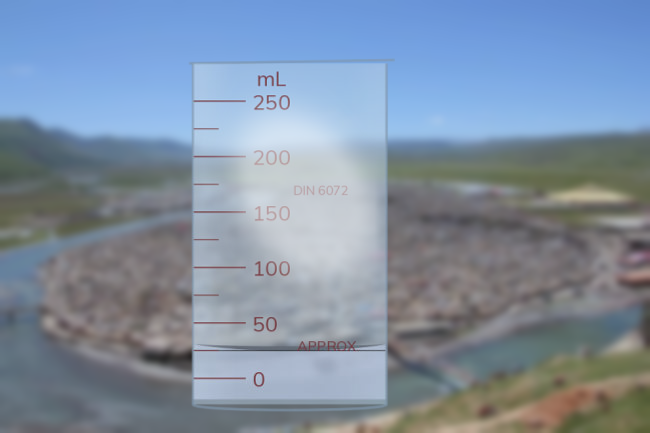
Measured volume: 25 (mL)
